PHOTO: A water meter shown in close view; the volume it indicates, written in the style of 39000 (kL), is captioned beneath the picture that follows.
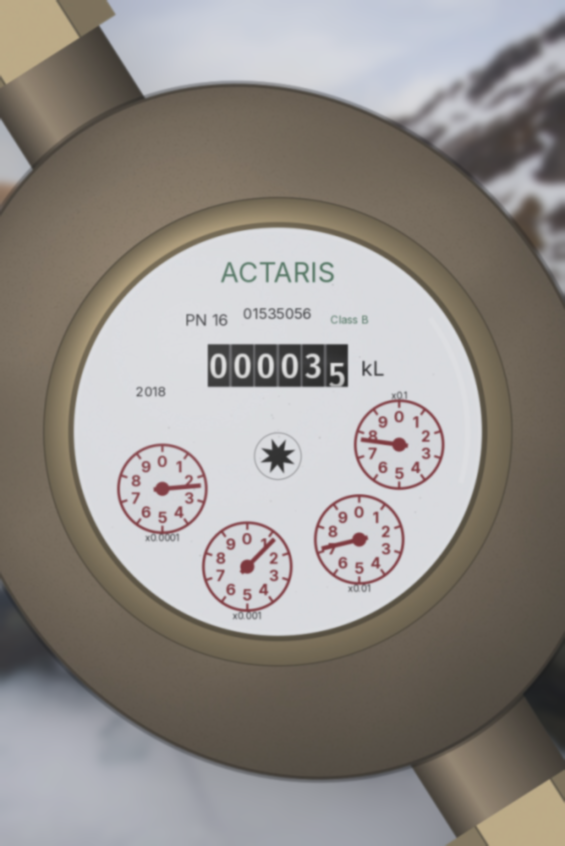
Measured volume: 34.7712 (kL)
